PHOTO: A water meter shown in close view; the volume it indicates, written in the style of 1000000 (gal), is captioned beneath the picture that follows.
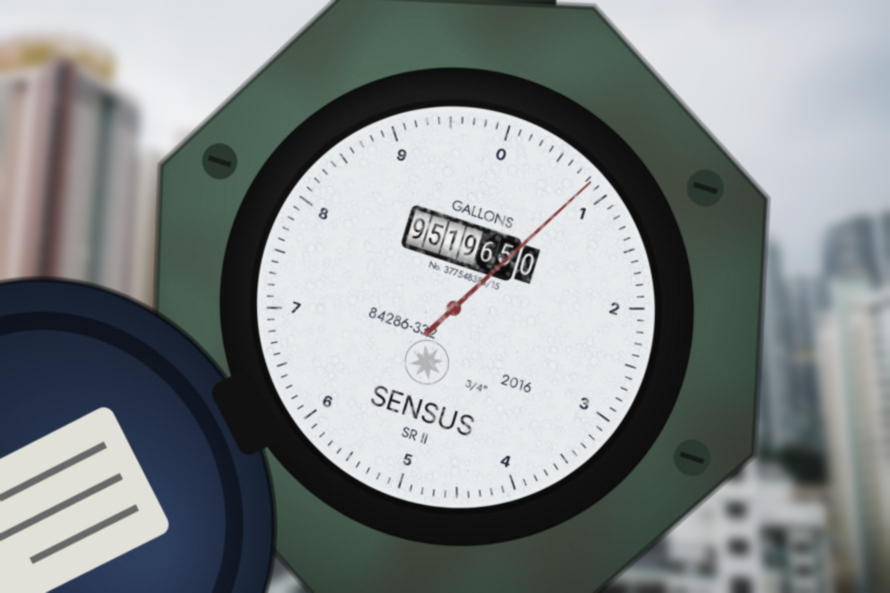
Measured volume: 9519650.8 (gal)
